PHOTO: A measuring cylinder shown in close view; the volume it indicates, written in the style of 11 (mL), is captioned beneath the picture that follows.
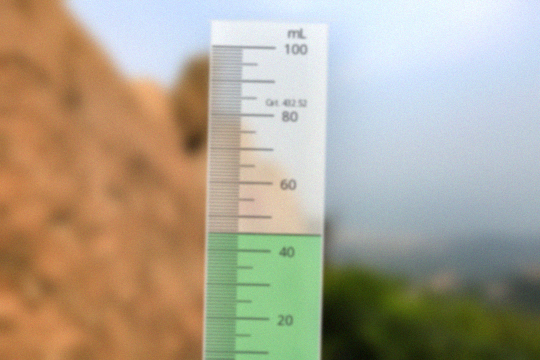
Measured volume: 45 (mL)
